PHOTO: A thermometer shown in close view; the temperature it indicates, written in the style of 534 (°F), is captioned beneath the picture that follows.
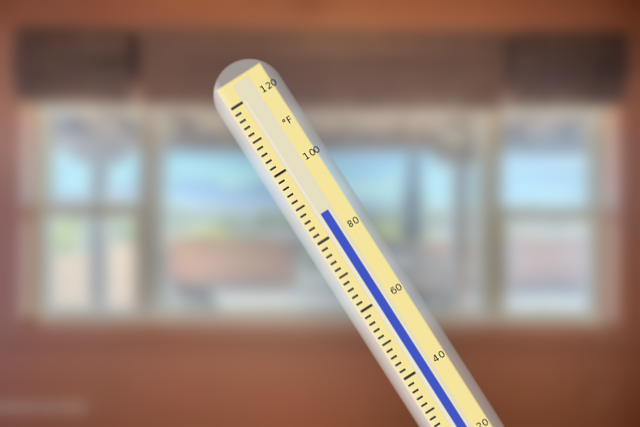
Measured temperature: 86 (°F)
